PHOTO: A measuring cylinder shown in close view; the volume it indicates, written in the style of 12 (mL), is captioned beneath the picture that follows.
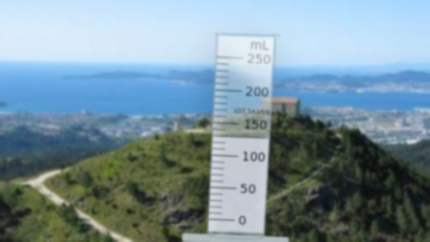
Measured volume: 130 (mL)
